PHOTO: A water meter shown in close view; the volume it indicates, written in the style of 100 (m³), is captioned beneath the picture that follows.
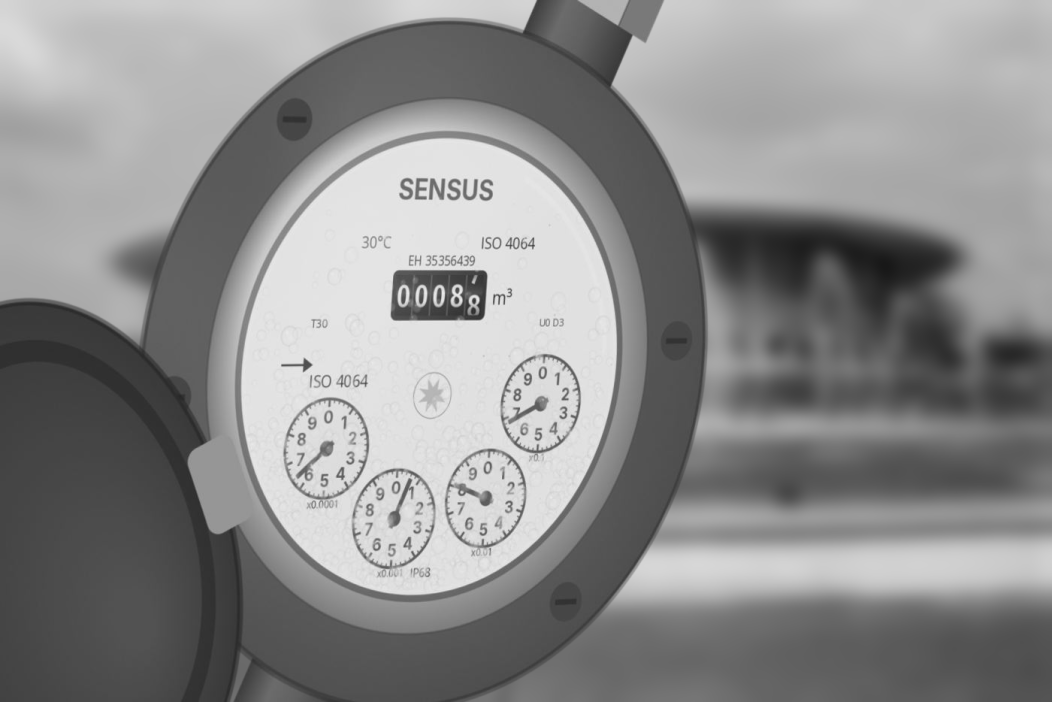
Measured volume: 87.6806 (m³)
